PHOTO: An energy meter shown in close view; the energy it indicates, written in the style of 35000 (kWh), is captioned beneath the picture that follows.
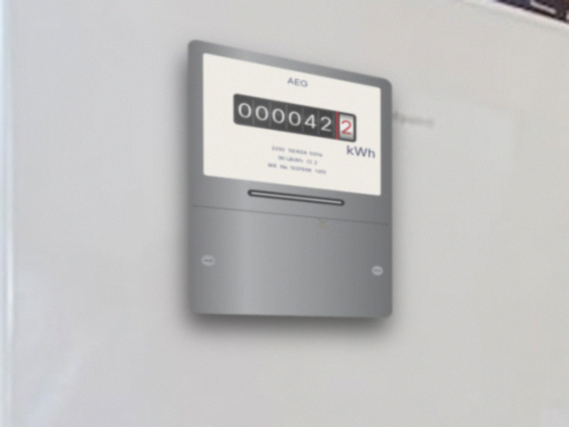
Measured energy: 42.2 (kWh)
